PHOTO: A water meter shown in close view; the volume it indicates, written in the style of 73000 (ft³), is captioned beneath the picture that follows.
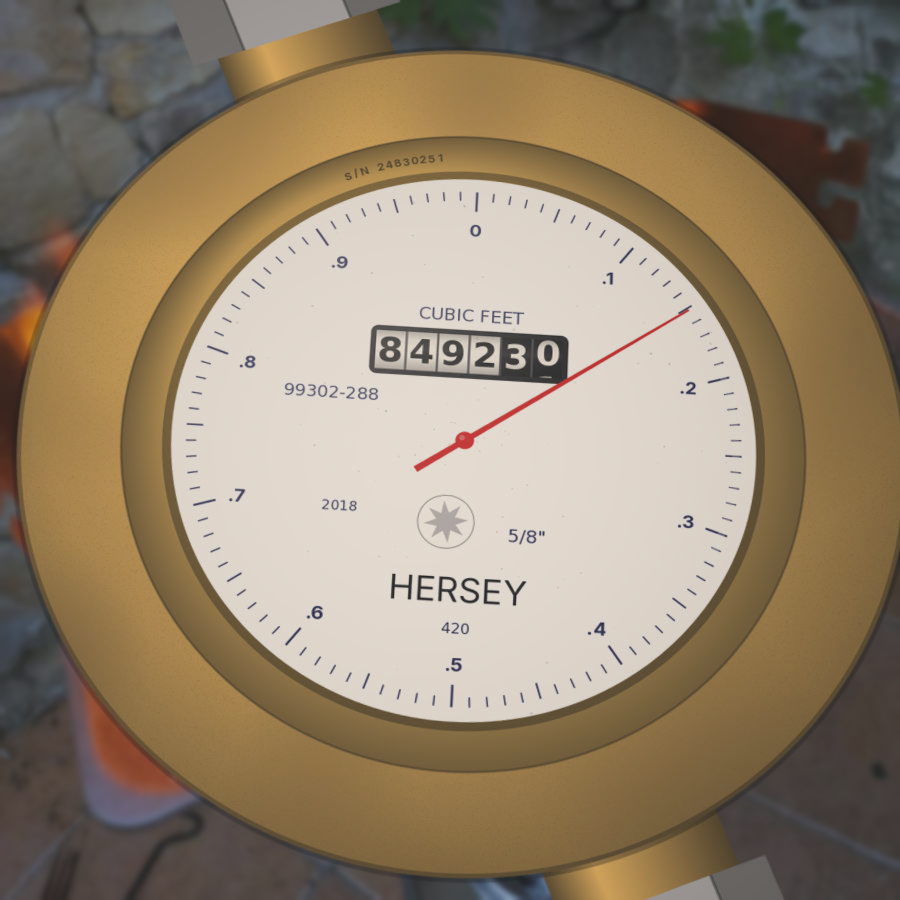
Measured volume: 849230.15 (ft³)
